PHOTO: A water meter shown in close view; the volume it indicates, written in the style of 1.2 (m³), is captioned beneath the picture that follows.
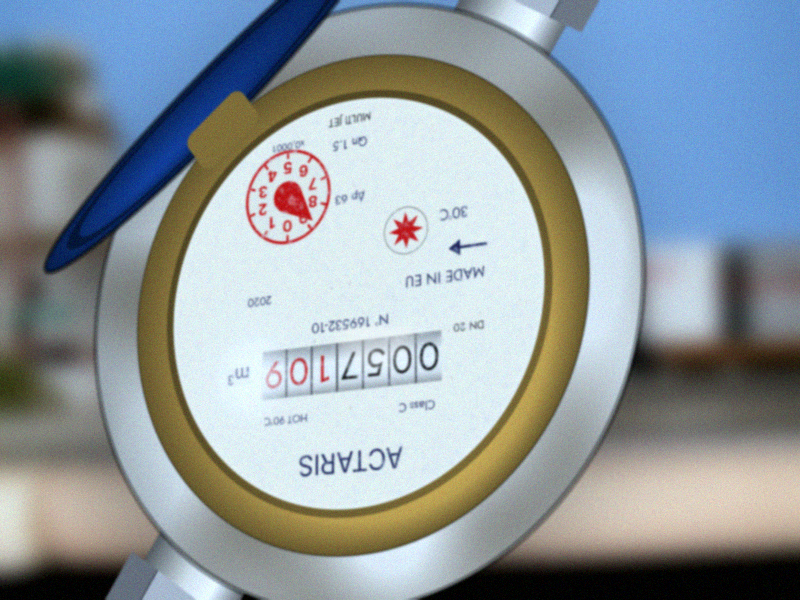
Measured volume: 57.1098 (m³)
